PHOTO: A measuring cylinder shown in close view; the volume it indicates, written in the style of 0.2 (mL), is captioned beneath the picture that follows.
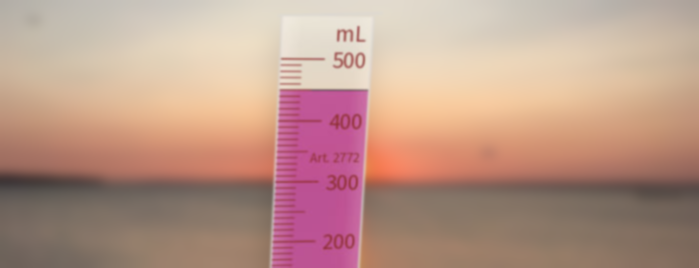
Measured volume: 450 (mL)
